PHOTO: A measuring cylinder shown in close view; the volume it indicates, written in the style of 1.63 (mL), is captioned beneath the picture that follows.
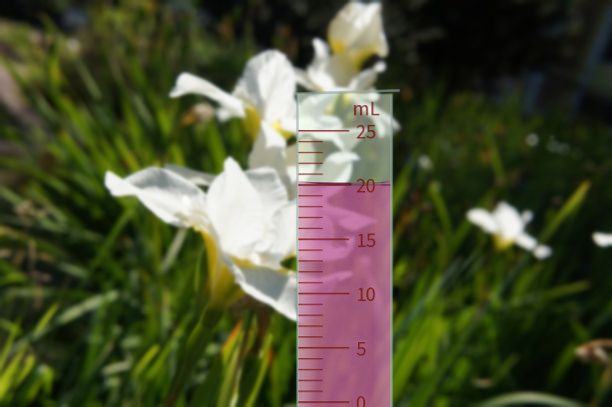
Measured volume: 20 (mL)
